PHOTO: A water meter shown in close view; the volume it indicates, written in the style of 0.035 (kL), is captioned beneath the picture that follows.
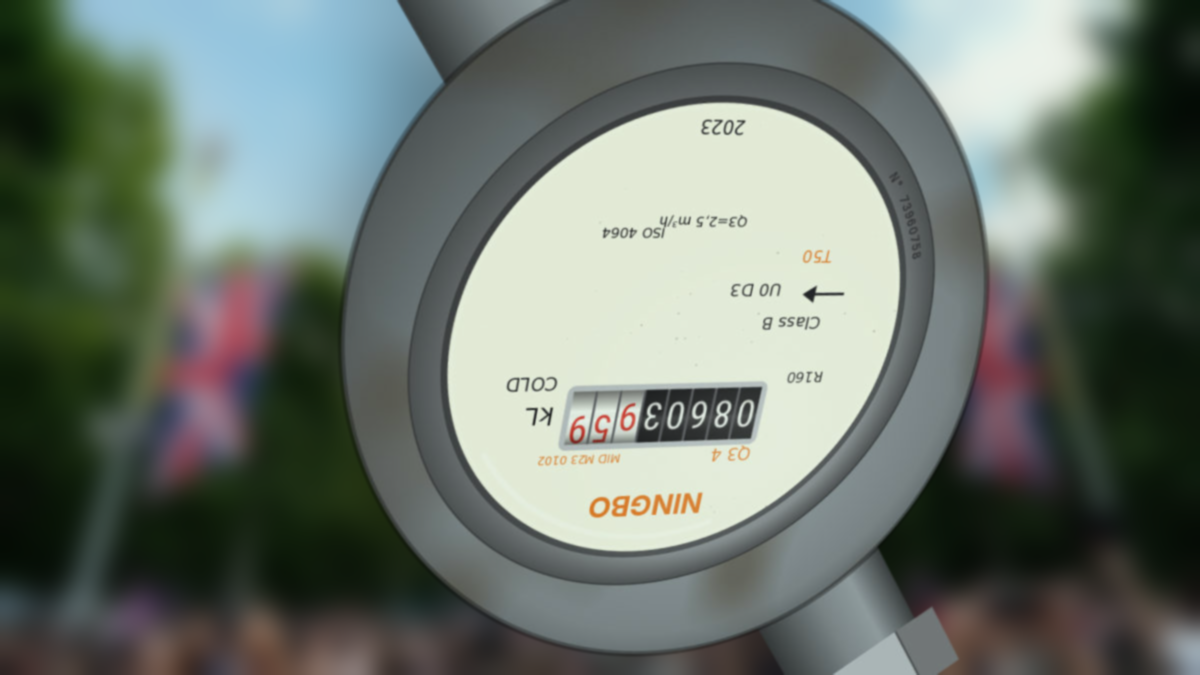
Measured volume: 8603.959 (kL)
